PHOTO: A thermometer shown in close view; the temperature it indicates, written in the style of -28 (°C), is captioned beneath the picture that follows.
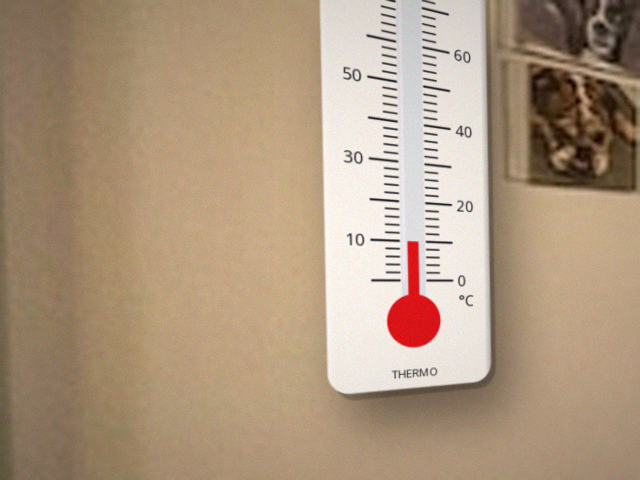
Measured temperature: 10 (°C)
